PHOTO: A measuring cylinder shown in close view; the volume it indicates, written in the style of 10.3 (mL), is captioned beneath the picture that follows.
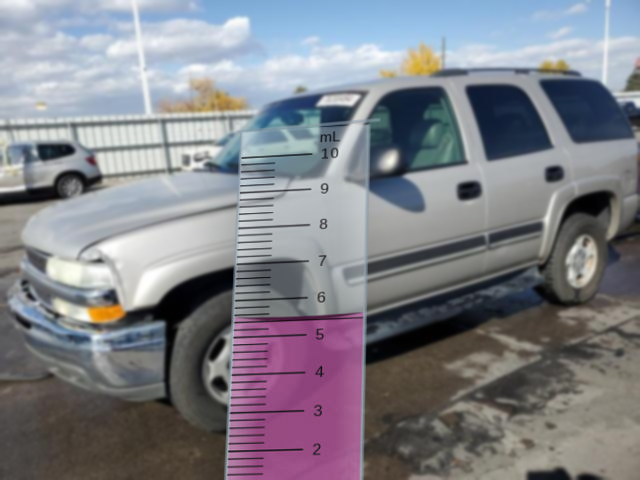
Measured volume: 5.4 (mL)
